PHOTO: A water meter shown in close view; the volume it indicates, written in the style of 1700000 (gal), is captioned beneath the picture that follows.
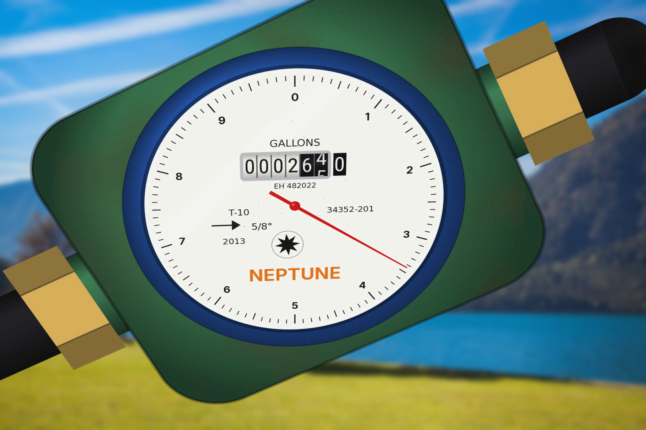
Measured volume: 2643.4 (gal)
